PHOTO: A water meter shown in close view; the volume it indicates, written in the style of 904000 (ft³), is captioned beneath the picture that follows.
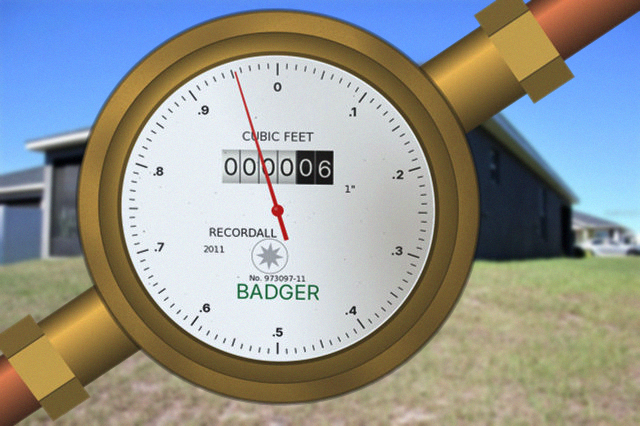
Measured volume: 5.95 (ft³)
